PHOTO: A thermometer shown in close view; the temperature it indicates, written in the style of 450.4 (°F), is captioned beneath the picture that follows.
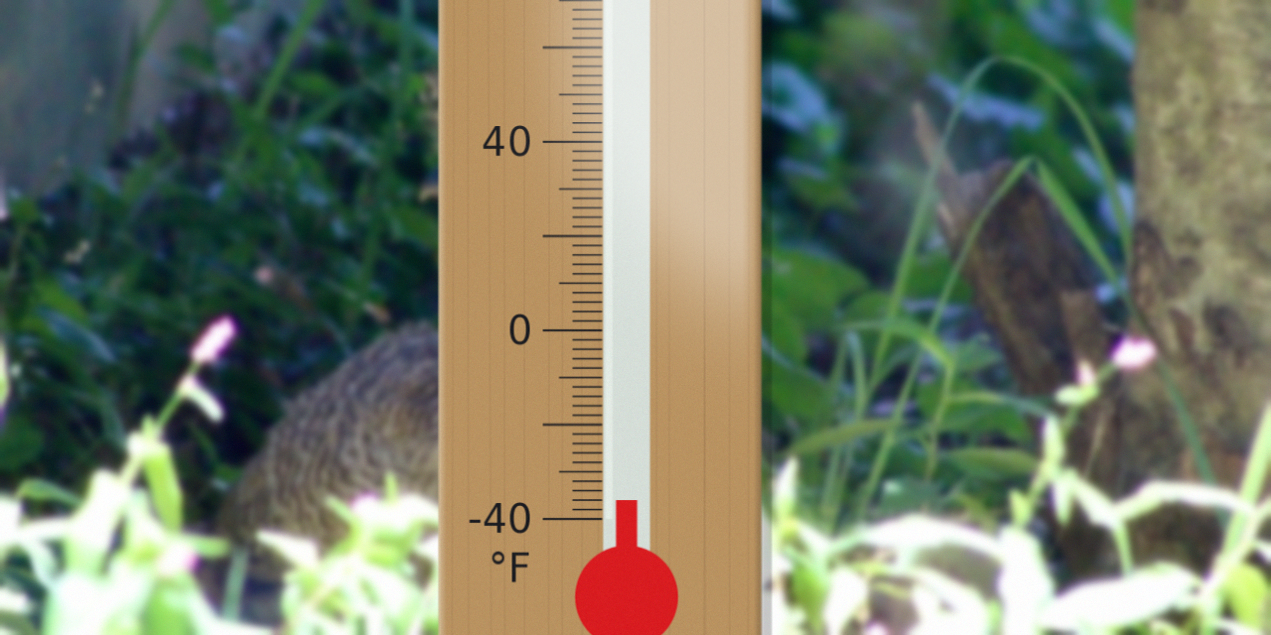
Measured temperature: -36 (°F)
